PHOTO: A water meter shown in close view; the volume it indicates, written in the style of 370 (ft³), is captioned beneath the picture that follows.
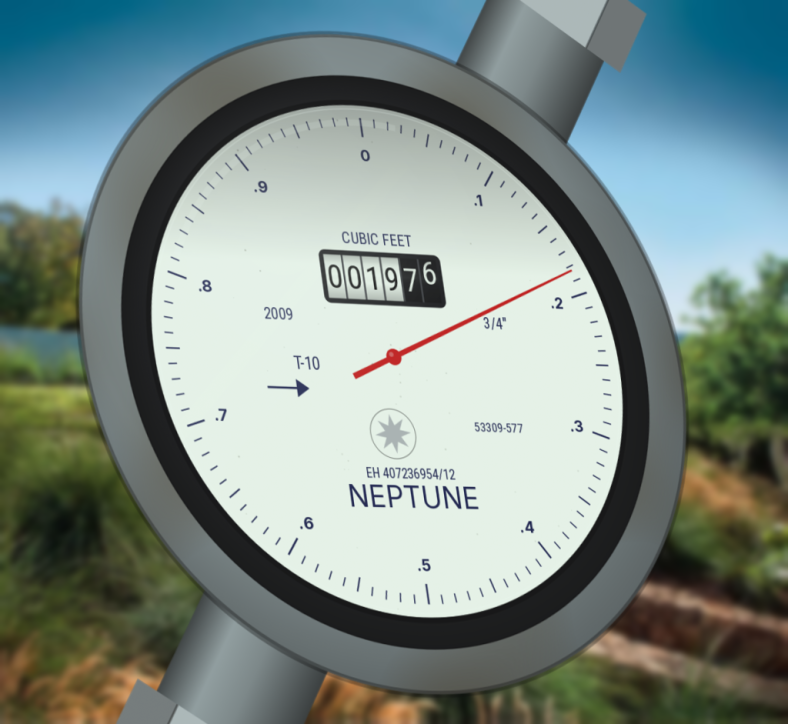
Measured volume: 1976.18 (ft³)
